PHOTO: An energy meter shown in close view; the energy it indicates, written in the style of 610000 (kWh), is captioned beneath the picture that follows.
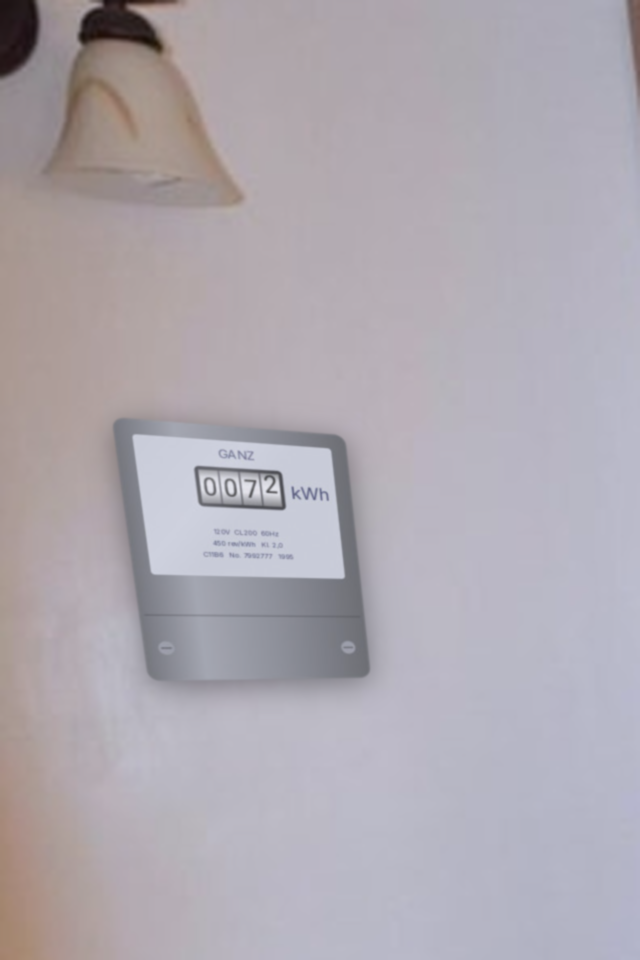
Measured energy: 72 (kWh)
